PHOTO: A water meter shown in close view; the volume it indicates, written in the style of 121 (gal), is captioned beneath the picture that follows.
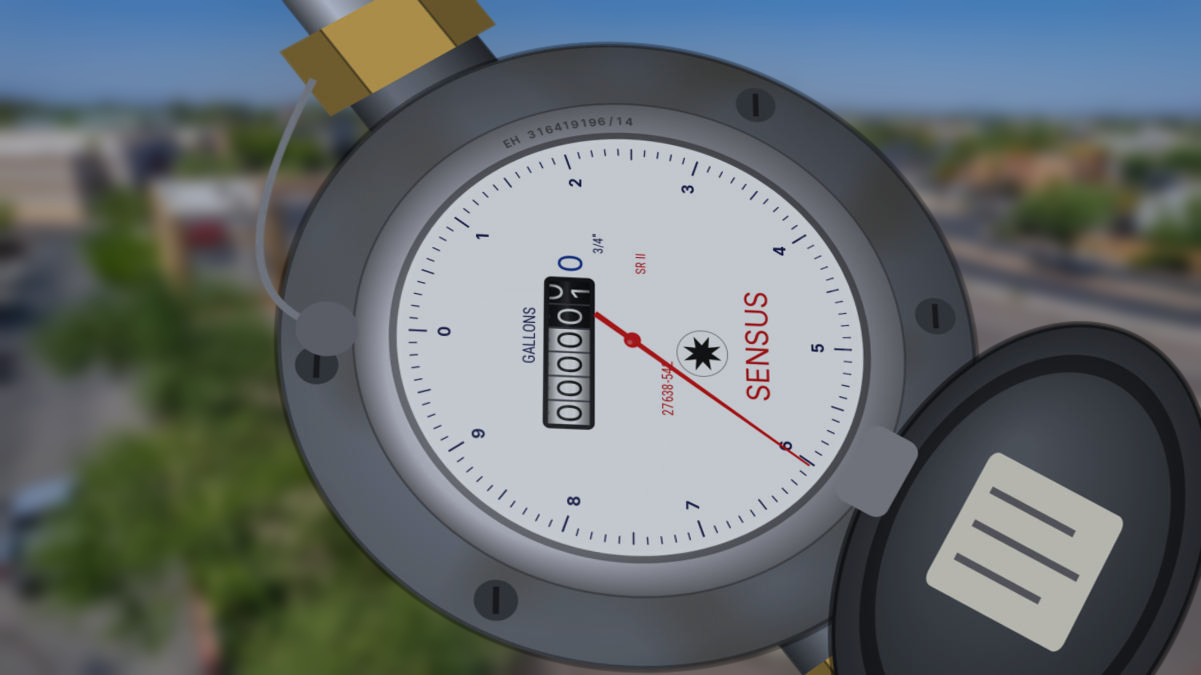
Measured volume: 6.0 (gal)
